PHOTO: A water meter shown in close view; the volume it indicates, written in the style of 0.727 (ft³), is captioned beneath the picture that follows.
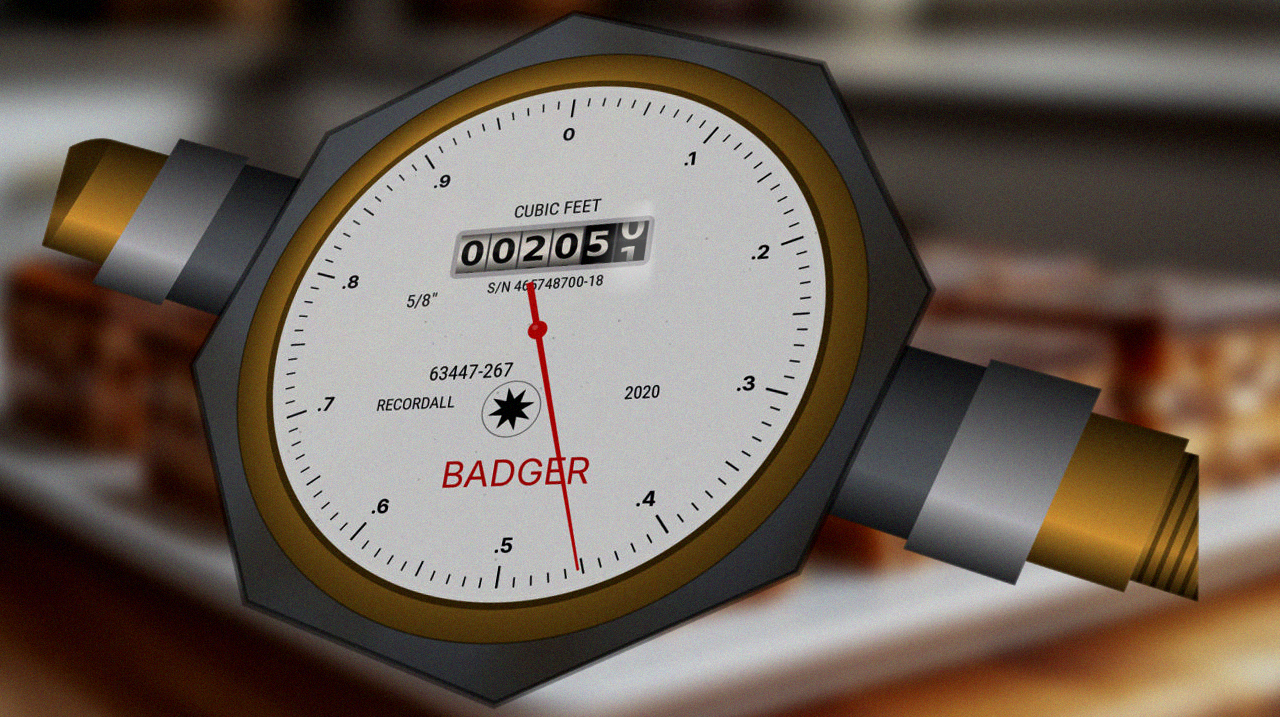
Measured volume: 2050.45 (ft³)
